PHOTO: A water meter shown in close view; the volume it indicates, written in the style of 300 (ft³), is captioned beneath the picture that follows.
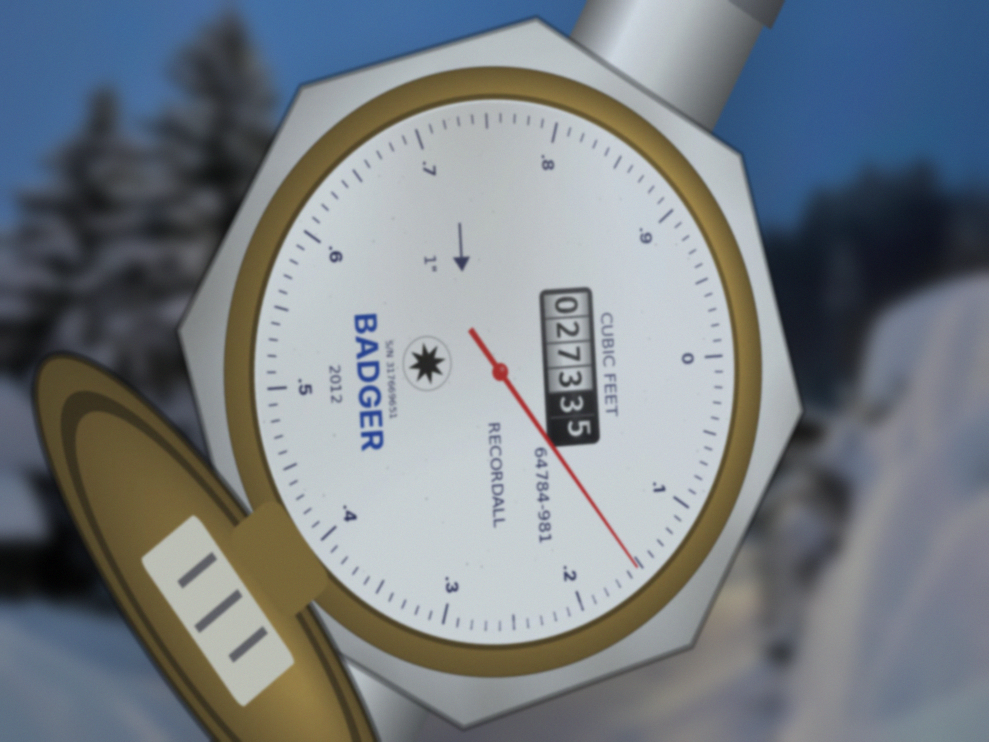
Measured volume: 27335.15 (ft³)
